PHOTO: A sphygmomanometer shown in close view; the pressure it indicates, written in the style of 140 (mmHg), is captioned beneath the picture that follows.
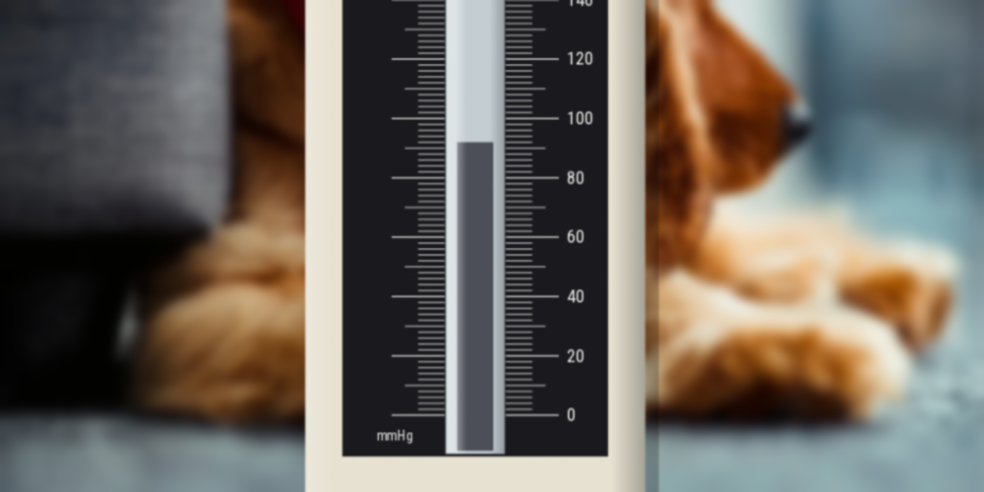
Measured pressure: 92 (mmHg)
